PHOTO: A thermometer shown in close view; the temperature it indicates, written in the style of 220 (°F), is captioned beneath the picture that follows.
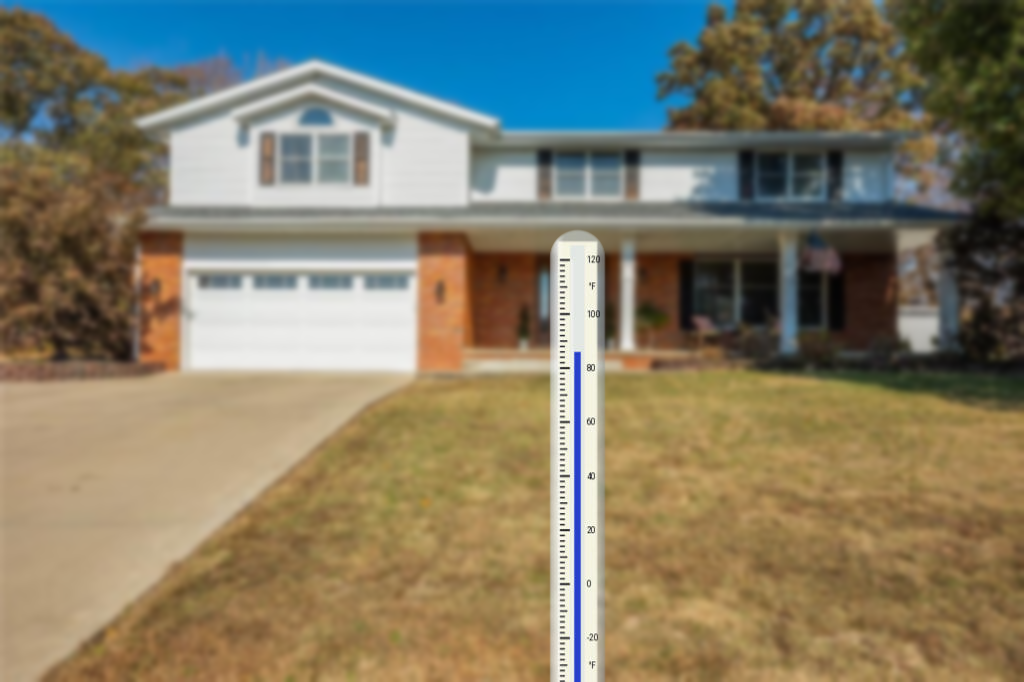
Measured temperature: 86 (°F)
